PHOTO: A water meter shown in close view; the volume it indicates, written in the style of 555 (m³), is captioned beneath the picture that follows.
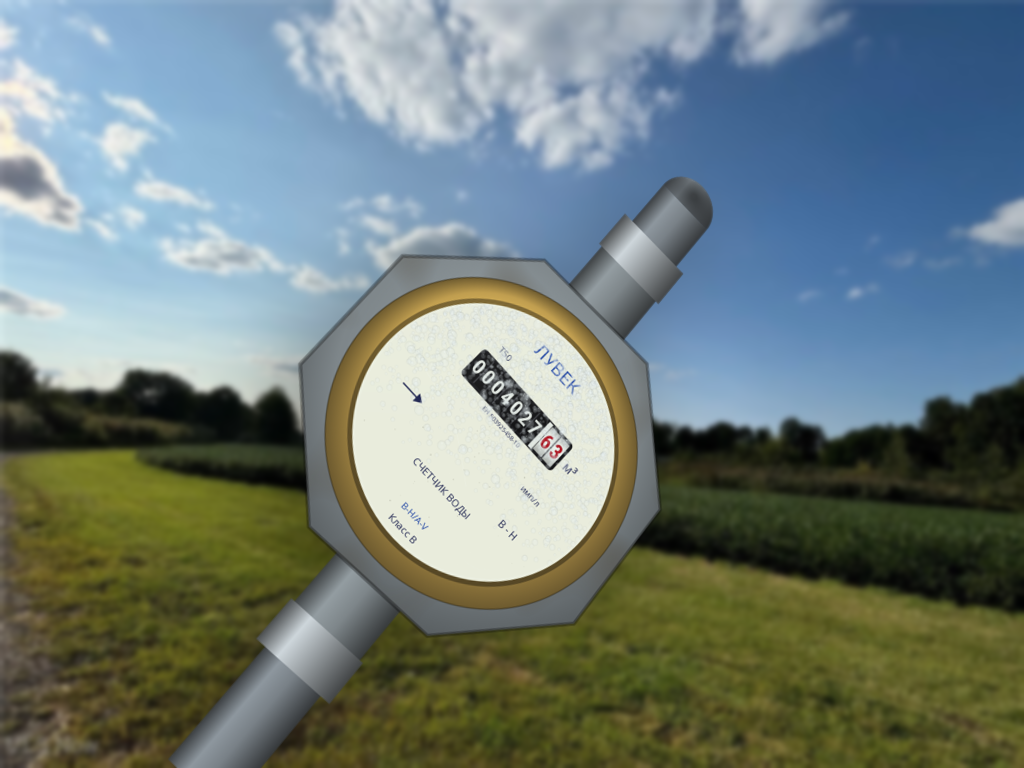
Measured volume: 4027.63 (m³)
